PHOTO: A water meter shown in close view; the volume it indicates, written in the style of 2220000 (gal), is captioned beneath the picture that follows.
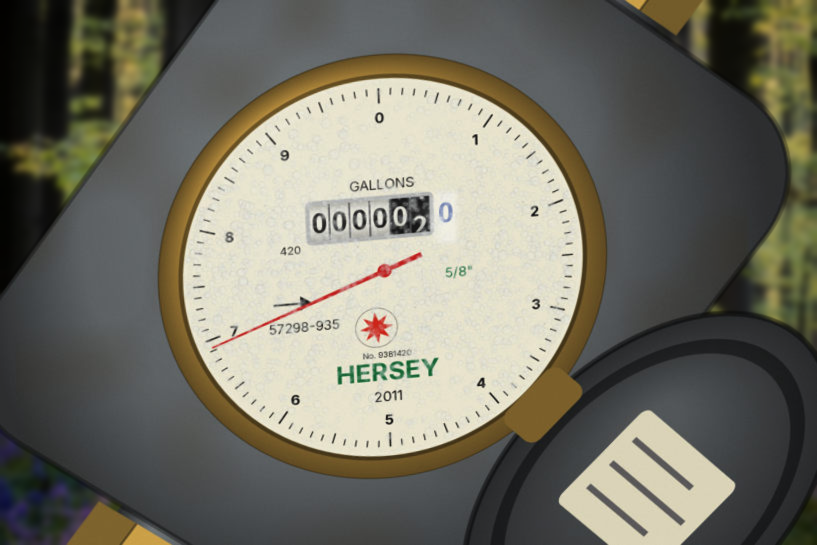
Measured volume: 16.9 (gal)
